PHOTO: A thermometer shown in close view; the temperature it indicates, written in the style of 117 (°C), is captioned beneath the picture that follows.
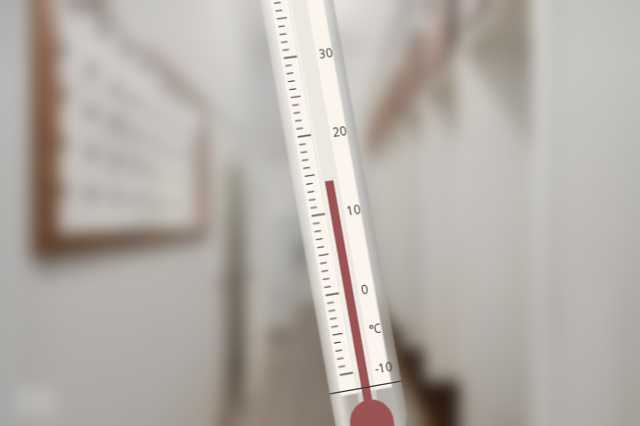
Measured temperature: 14 (°C)
